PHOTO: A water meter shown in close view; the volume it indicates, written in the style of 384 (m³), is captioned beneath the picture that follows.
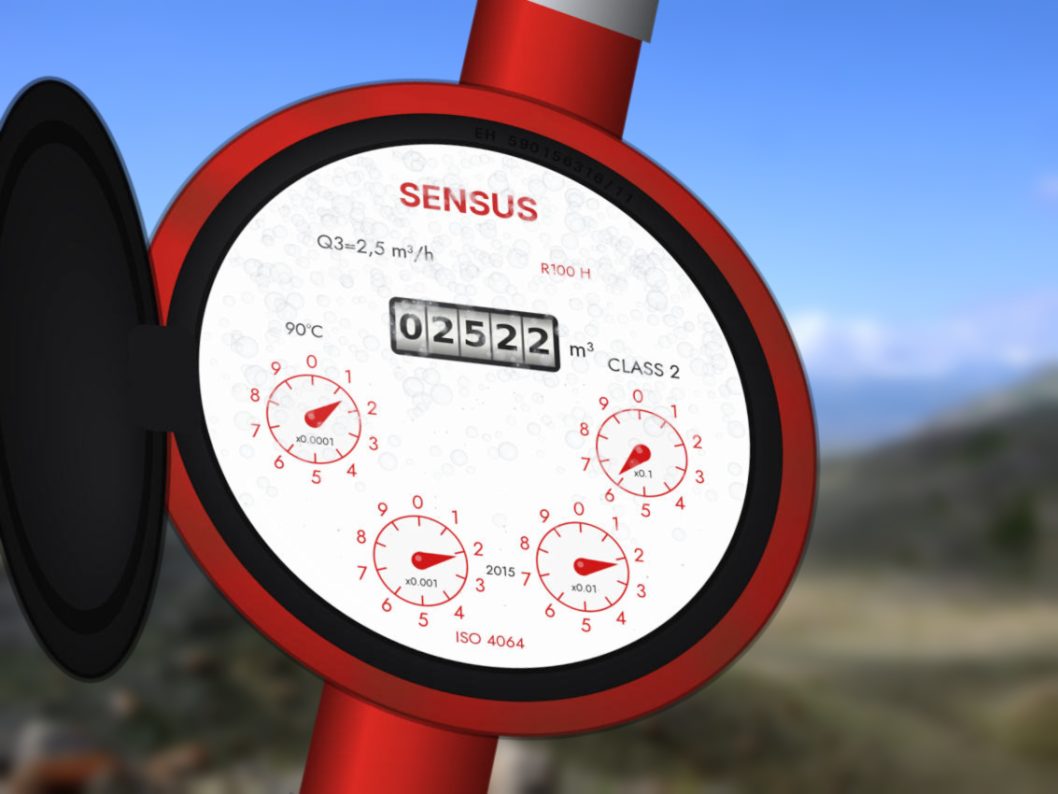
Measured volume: 2522.6221 (m³)
